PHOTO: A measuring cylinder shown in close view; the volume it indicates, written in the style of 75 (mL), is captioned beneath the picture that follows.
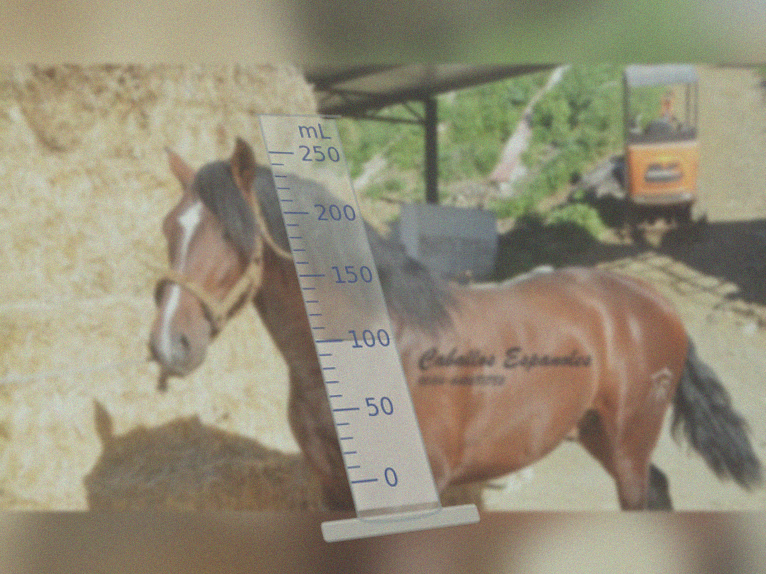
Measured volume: 100 (mL)
